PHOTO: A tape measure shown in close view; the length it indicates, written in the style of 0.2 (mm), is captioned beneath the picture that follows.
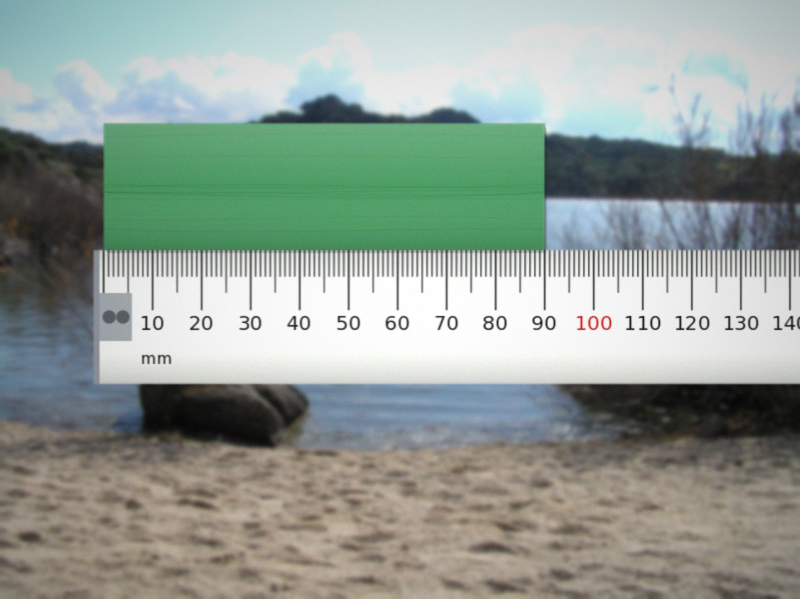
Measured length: 90 (mm)
